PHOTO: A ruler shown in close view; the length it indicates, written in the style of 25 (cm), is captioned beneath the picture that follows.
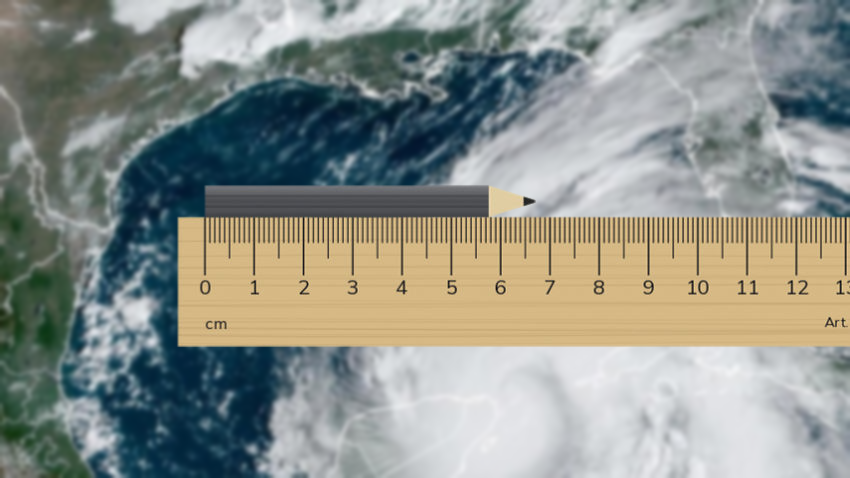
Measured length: 6.7 (cm)
